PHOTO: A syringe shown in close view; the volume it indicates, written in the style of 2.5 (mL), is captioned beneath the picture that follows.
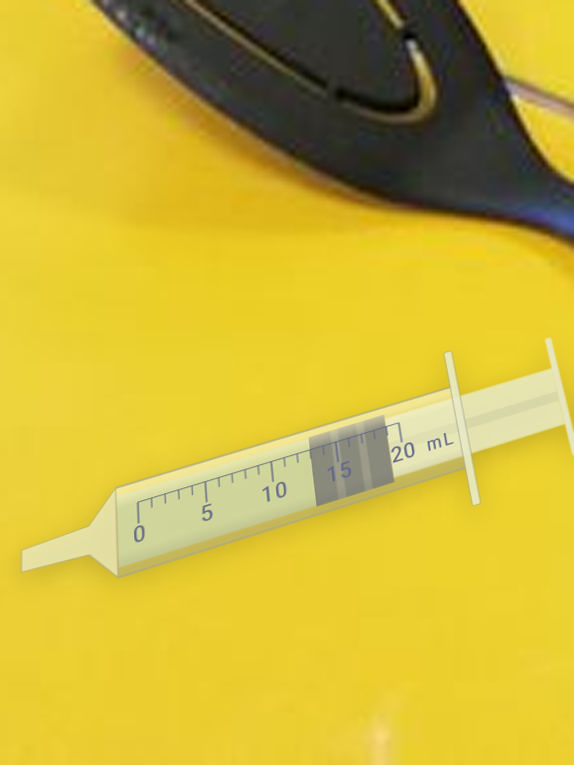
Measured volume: 13 (mL)
